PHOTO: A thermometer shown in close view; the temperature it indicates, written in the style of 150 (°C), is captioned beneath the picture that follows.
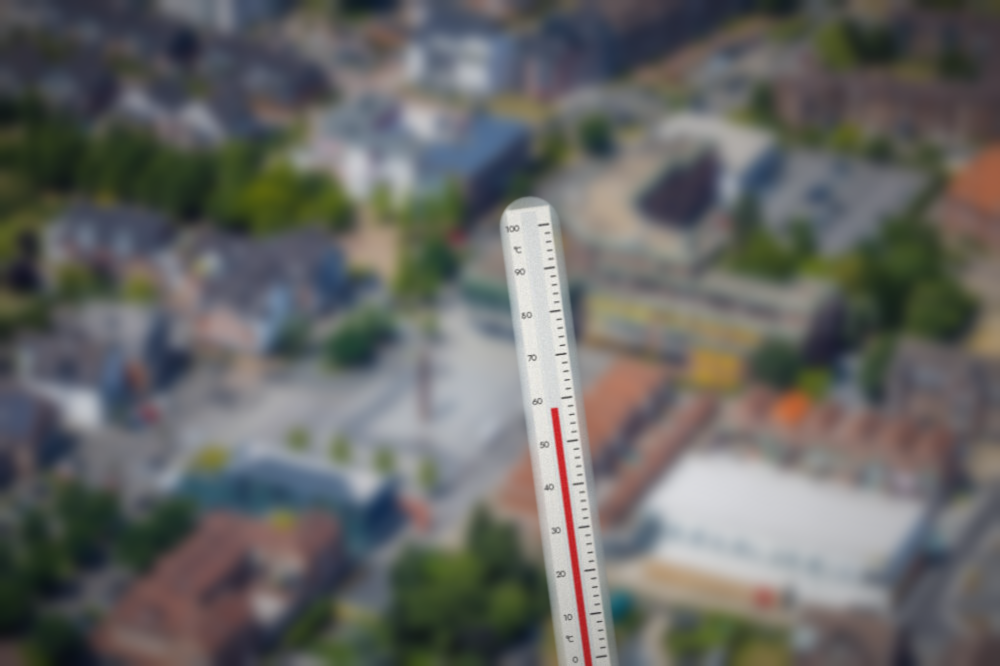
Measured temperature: 58 (°C)
